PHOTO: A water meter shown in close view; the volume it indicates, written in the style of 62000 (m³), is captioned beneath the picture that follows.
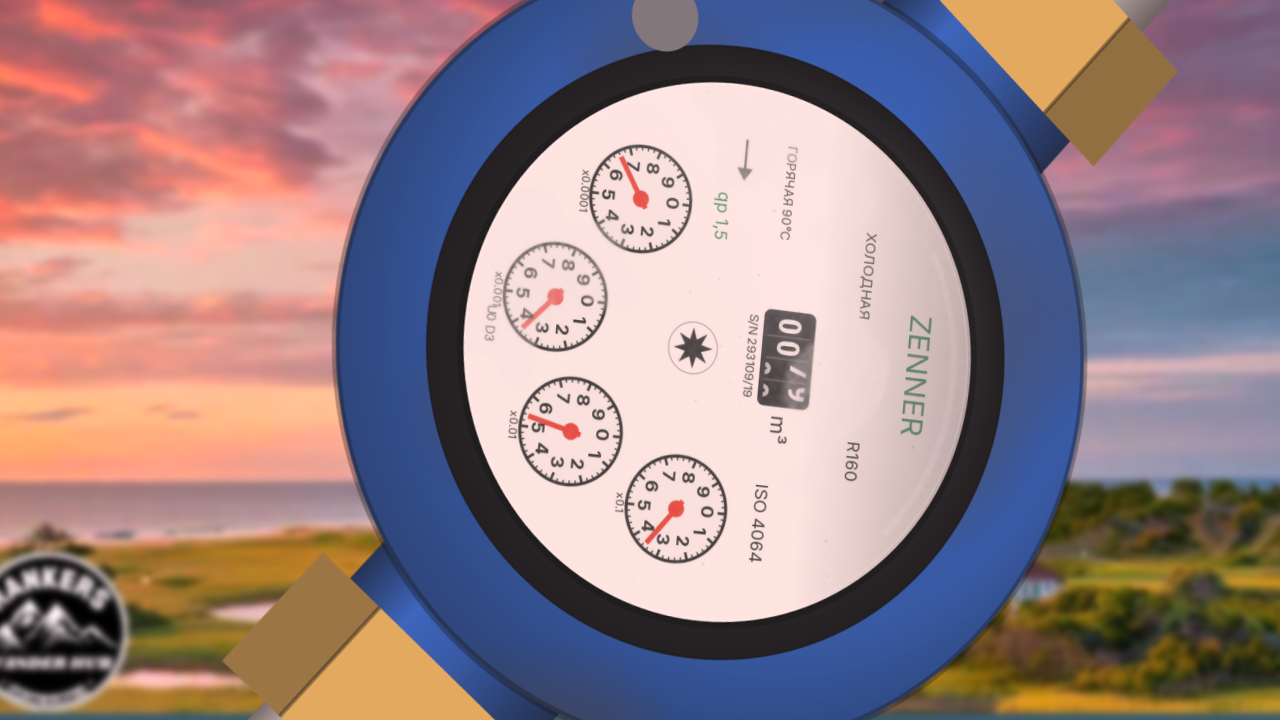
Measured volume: 79.3536 (m³)
